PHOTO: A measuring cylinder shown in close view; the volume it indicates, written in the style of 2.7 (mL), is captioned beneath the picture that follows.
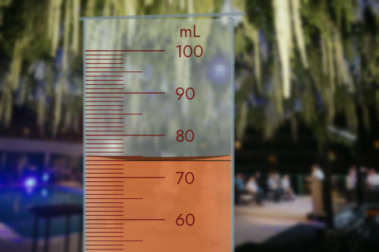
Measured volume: 74 (mL)
